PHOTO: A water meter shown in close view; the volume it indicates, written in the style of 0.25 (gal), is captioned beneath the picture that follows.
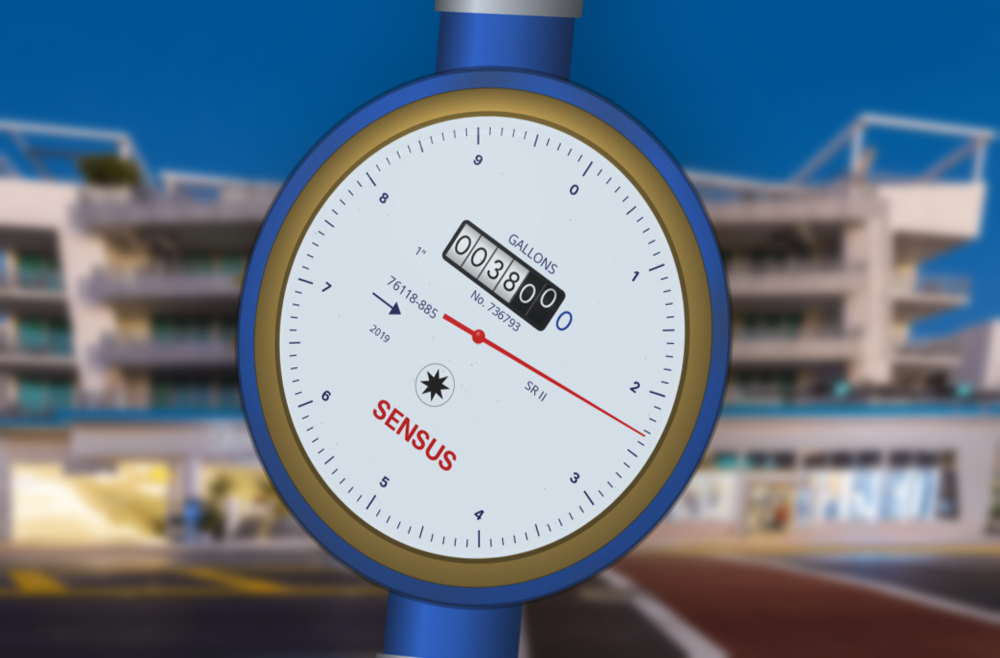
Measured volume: 38002.3 (gal)
